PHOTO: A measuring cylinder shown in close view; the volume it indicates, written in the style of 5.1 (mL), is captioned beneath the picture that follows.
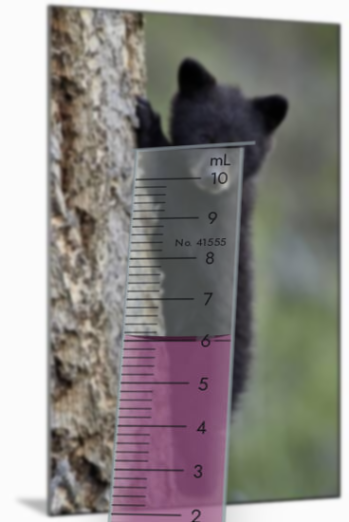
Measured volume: 6 (mL)
